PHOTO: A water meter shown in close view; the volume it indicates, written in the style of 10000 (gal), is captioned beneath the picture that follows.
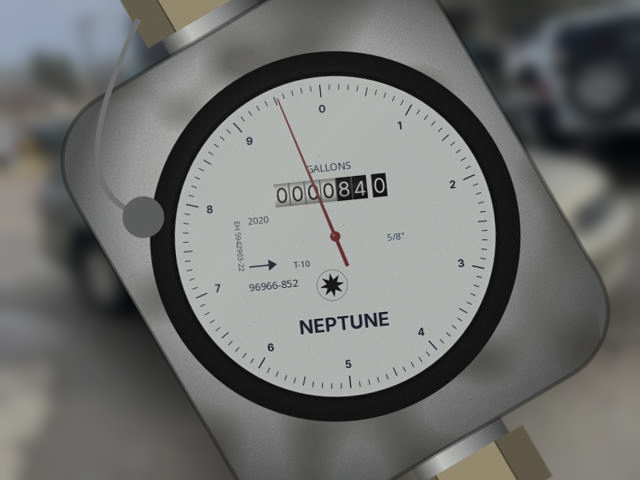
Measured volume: 839.5 (gal)
